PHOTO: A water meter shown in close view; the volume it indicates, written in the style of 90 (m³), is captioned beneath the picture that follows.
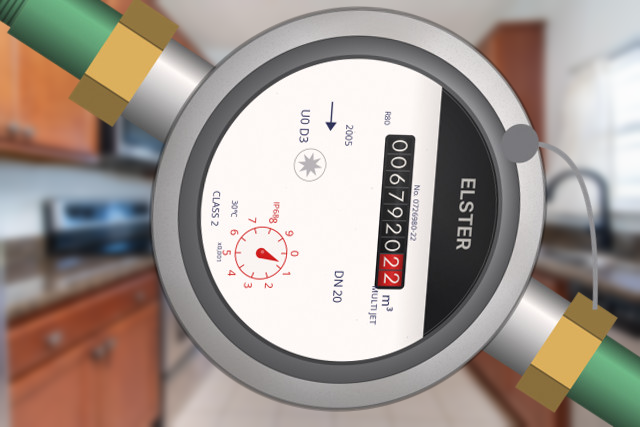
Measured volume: 67920.220 (m³)
